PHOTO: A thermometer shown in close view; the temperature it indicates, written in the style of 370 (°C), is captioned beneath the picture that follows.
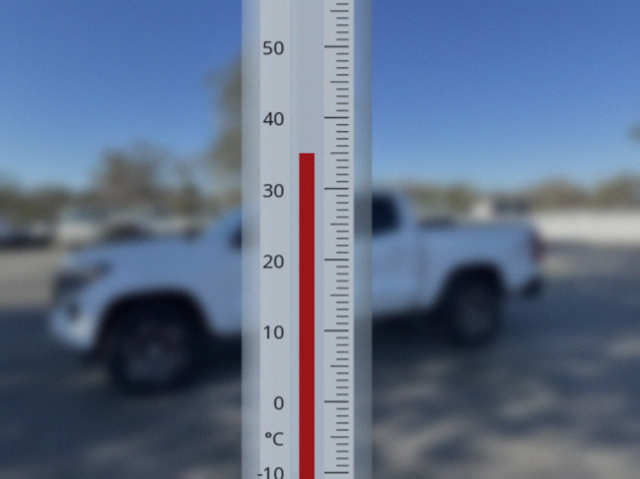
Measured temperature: 35 (°C)
